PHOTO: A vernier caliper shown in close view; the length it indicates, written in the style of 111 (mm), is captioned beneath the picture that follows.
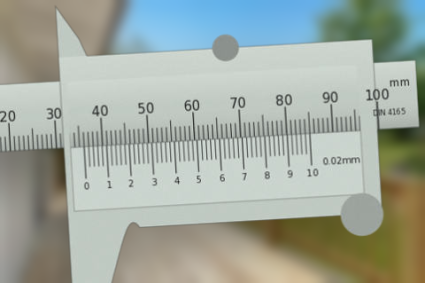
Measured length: 36.0 (mm)
